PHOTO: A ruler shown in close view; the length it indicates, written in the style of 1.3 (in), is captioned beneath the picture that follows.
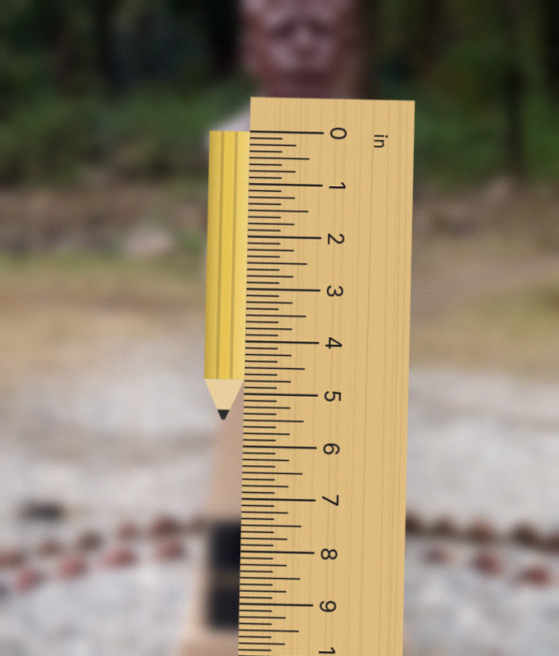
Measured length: 5.5 (in)
